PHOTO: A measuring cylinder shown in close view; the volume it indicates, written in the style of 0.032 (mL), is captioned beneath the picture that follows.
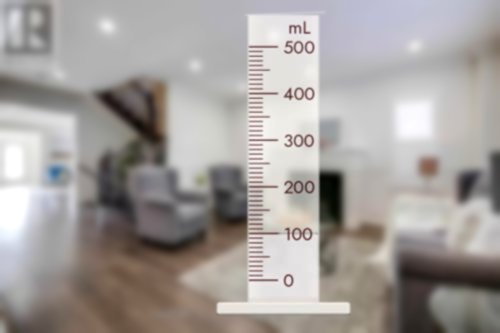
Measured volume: 100 (mL)
